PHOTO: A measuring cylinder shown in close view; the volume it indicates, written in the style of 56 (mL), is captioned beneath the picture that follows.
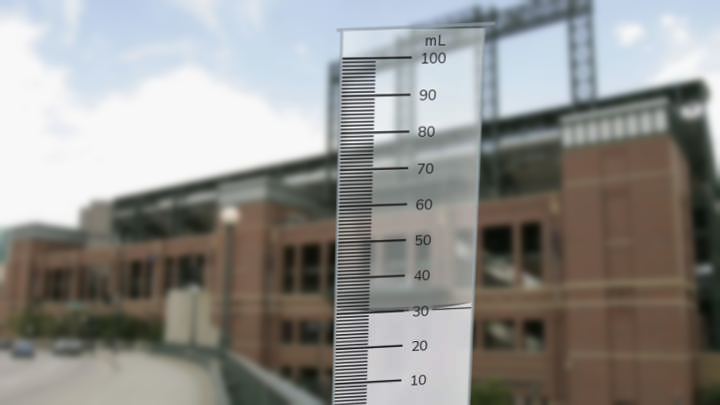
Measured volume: 30 (mL)
